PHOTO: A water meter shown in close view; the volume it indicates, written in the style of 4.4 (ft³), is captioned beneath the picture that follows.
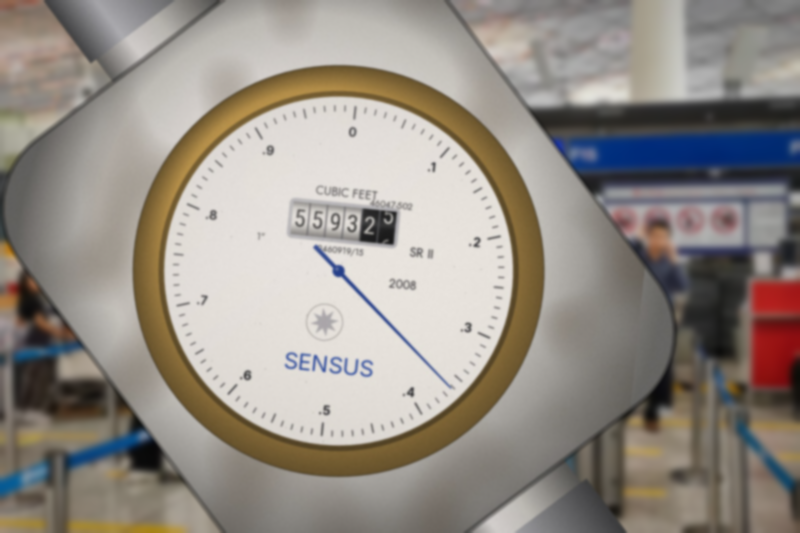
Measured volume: 559325.36 (ft³)
